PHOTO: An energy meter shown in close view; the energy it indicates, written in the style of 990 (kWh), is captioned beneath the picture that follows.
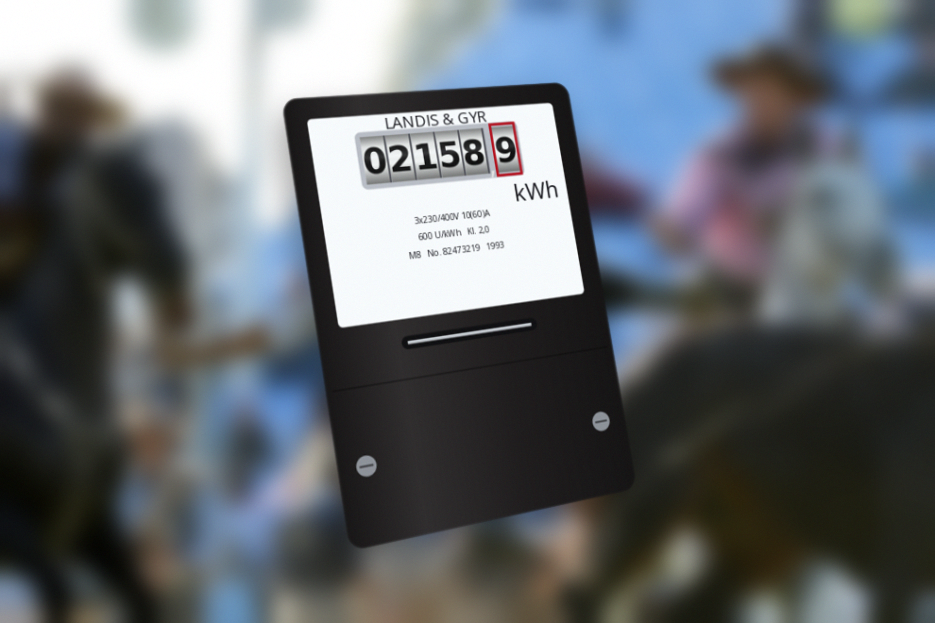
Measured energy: 2158.9 (kWh)
